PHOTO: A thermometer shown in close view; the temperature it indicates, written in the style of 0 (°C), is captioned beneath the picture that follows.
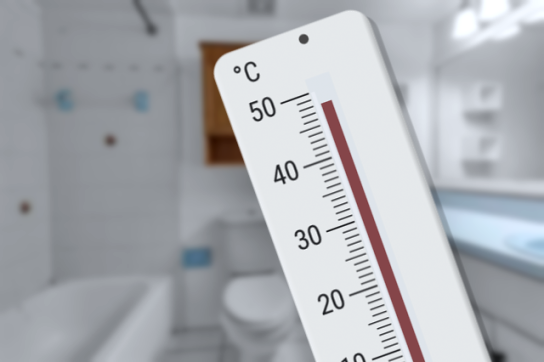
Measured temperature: 48 (°C)
